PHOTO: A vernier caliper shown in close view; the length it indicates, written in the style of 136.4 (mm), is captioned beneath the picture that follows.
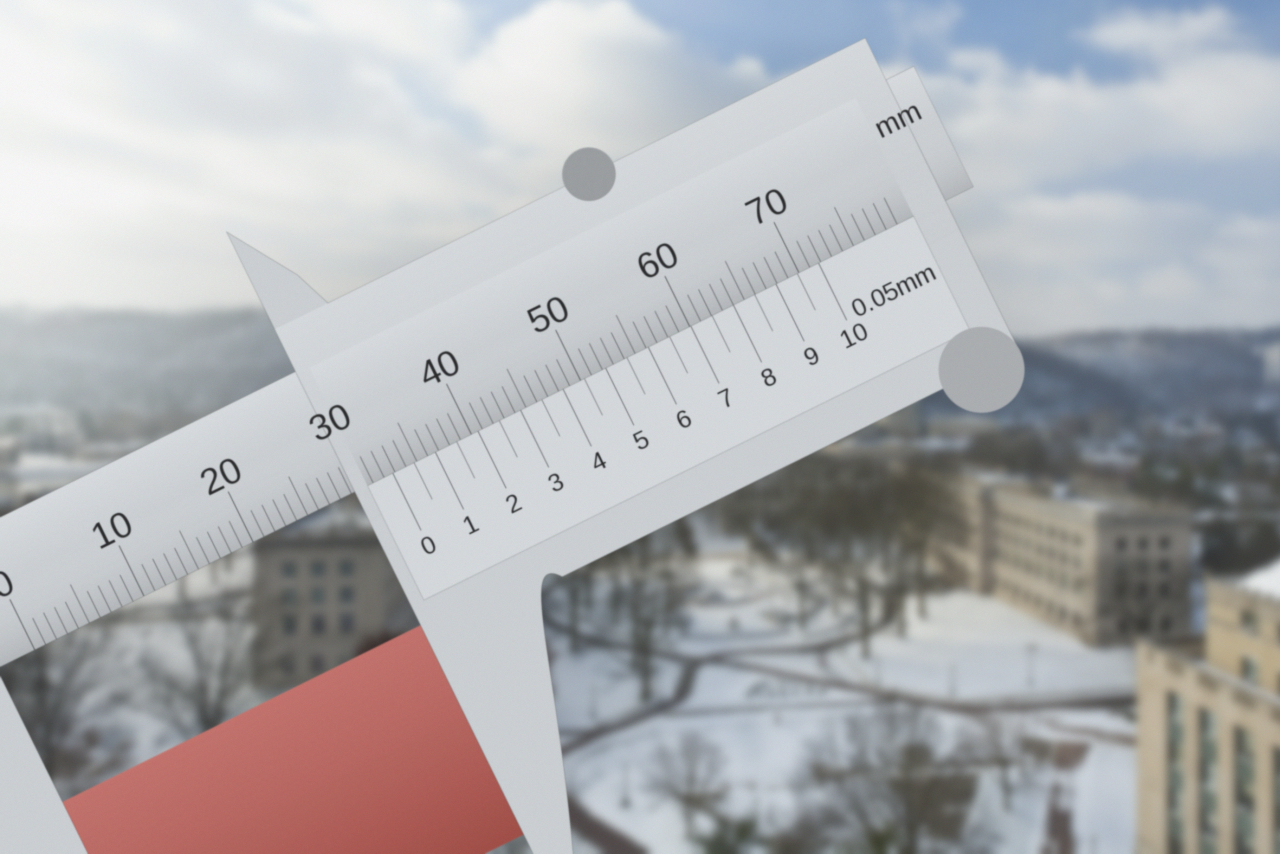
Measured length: 32.8 (mm)
